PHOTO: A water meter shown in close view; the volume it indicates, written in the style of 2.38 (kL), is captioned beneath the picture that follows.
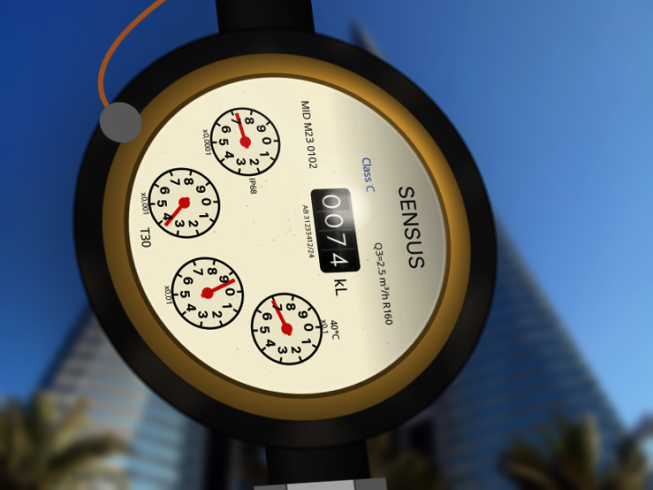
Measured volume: 74.6937 (kL)
